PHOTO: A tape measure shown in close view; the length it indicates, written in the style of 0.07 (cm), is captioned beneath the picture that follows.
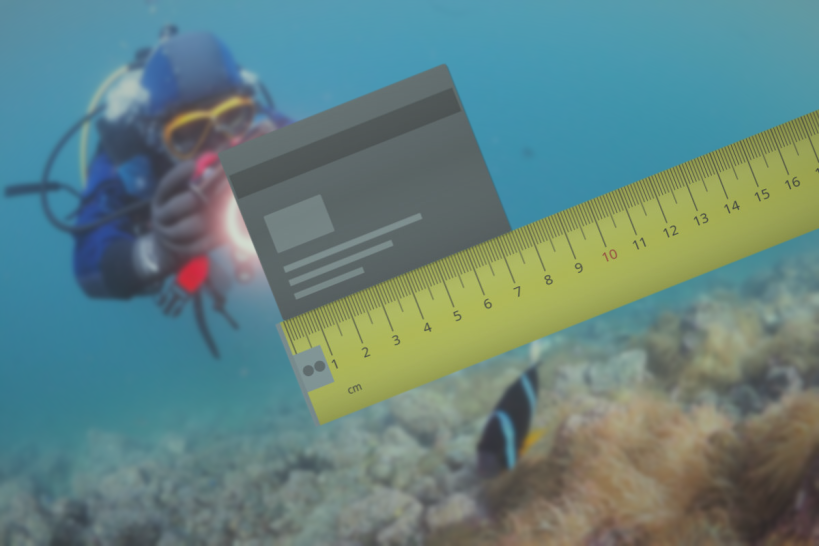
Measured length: 7.5 (cm)
